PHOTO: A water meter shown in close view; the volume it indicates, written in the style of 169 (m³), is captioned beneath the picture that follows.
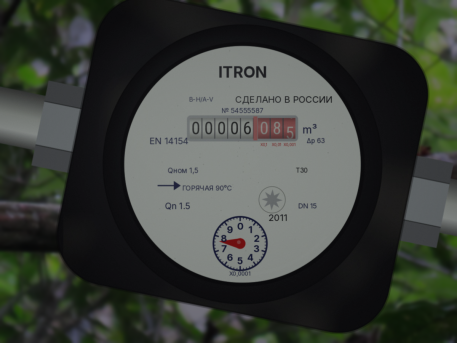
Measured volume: 6.0847 (m³)
